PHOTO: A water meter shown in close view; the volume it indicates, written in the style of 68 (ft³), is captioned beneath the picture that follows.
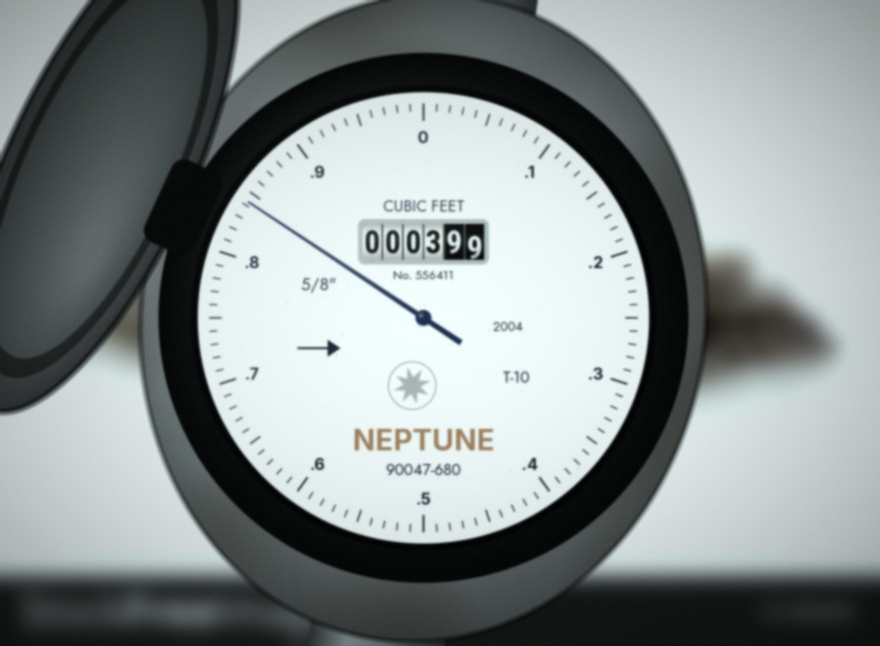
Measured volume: 398.84 (ft³)
